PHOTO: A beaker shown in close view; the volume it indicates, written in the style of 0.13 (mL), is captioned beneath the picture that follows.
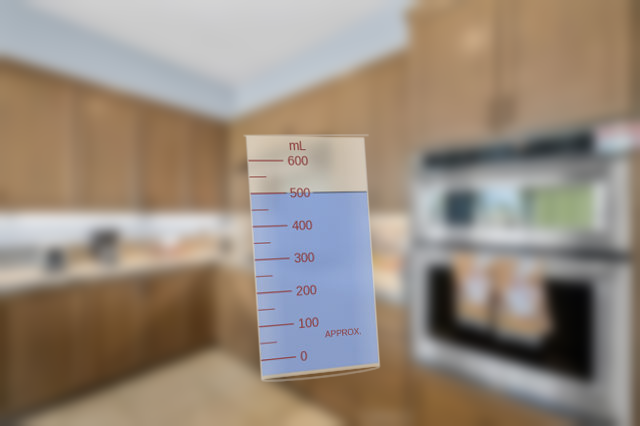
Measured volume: 500 (mL)
